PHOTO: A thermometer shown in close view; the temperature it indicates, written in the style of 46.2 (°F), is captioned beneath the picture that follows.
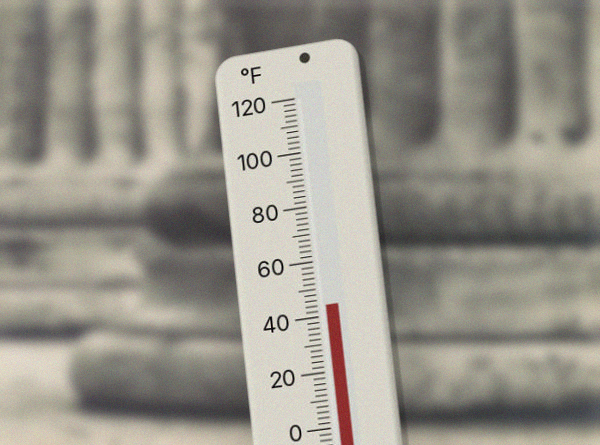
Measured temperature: 44 (°F)
